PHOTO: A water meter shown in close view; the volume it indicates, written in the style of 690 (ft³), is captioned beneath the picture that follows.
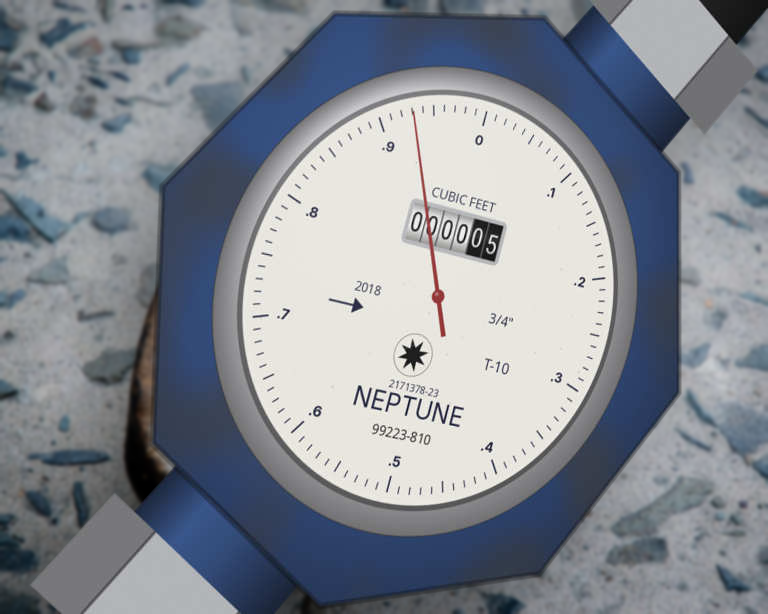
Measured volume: 4.93 (ft³)
